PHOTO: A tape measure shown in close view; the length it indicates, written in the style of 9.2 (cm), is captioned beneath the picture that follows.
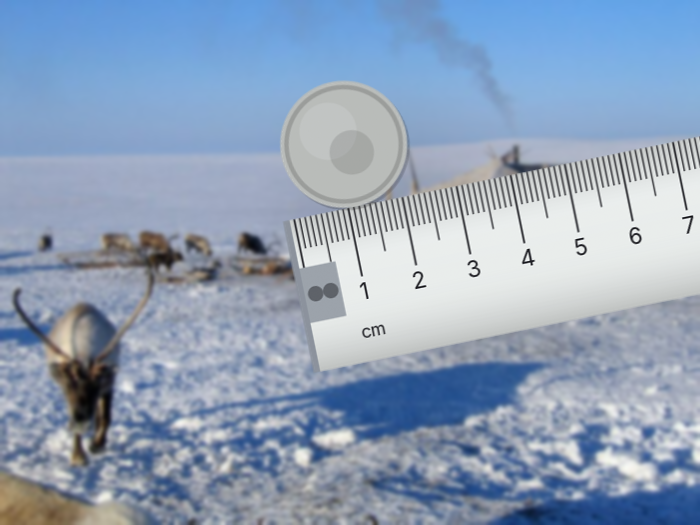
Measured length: 2.3 (cm)
